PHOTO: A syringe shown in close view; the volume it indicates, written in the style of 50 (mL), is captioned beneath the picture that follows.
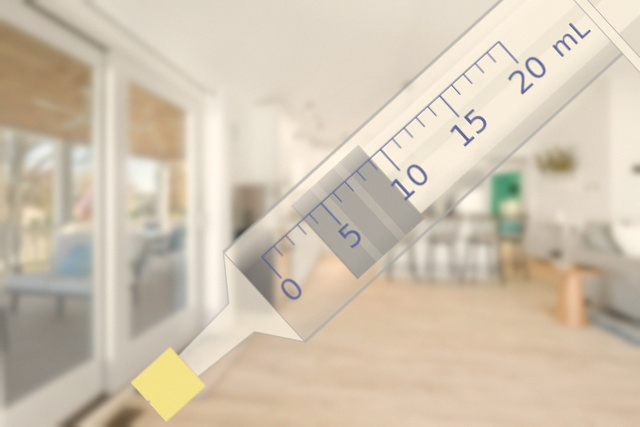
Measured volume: 3.5 (mL)
